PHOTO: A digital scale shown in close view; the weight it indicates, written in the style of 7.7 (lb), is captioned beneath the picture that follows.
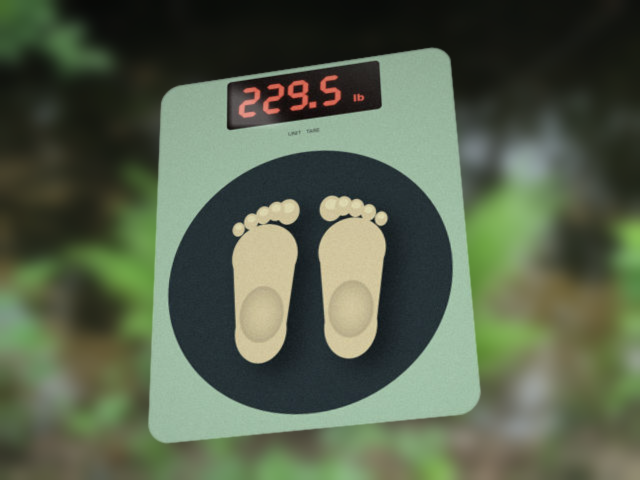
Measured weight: 229.5 (lb)
